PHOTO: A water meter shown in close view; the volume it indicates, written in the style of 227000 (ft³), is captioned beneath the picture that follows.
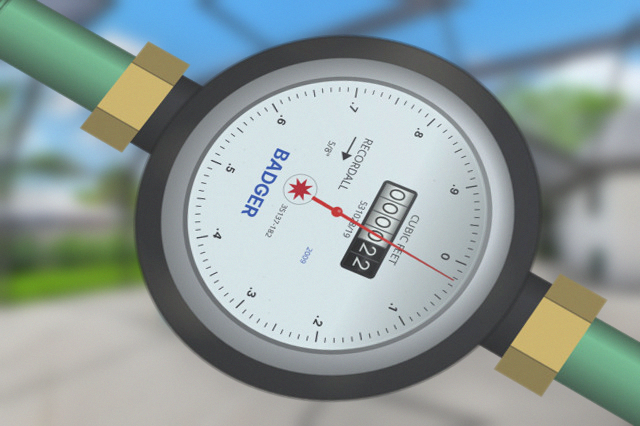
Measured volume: 22.02 (ft³)
